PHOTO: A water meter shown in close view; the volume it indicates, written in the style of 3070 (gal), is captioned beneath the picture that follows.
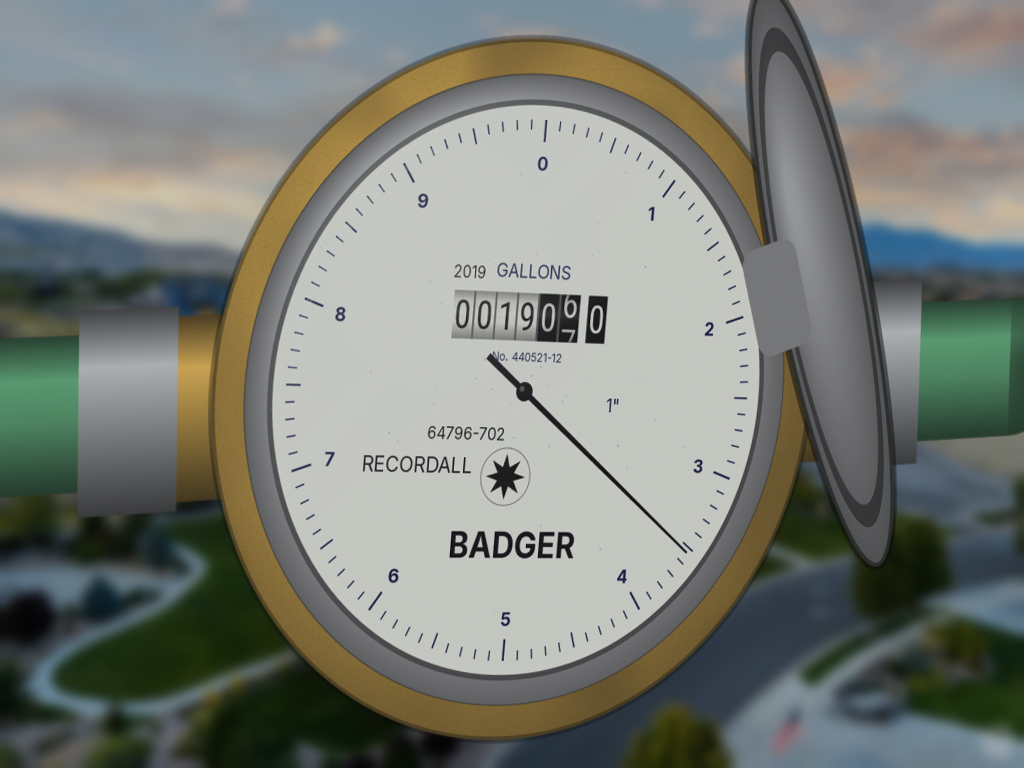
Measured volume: 19063.5 (gal)
